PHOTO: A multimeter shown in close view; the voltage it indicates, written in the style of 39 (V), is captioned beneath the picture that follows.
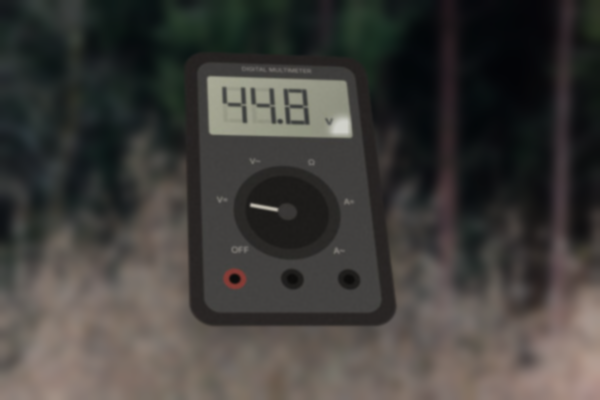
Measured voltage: 44.8 (V)
